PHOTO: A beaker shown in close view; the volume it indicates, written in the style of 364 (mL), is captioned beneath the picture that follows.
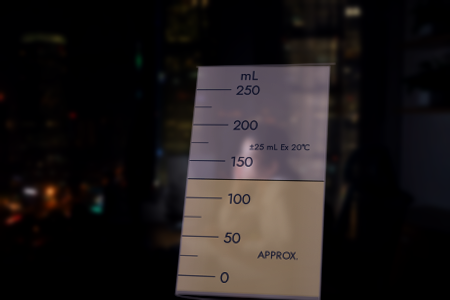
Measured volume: 125 (mL)
